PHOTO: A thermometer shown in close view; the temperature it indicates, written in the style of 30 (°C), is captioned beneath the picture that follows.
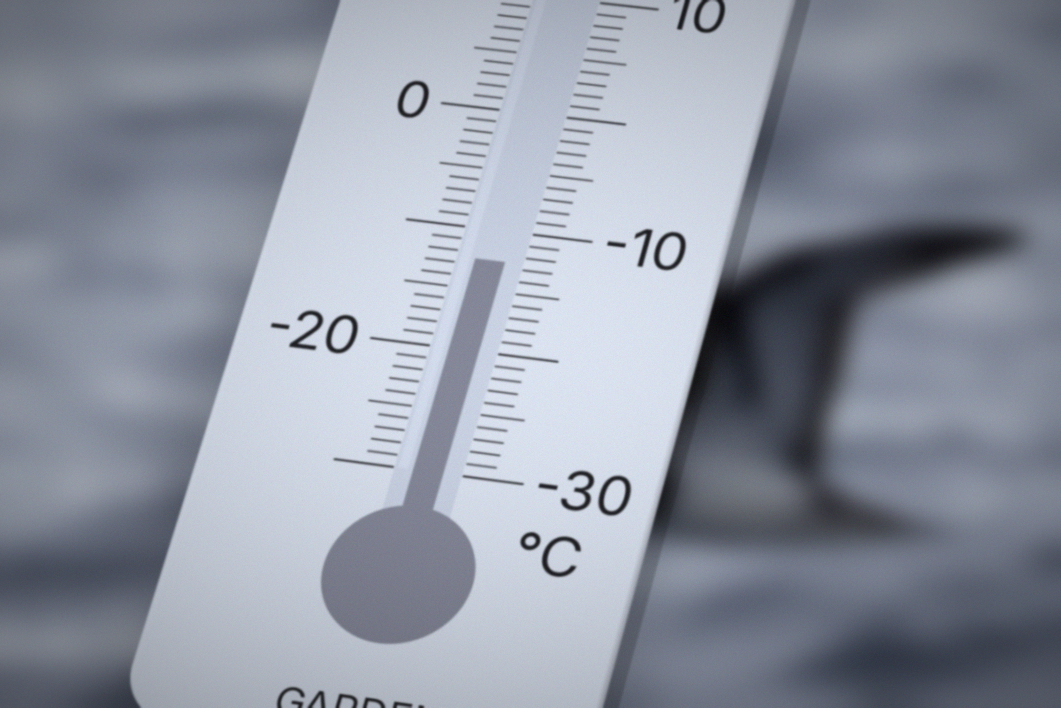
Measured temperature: -12.5 (°C)
